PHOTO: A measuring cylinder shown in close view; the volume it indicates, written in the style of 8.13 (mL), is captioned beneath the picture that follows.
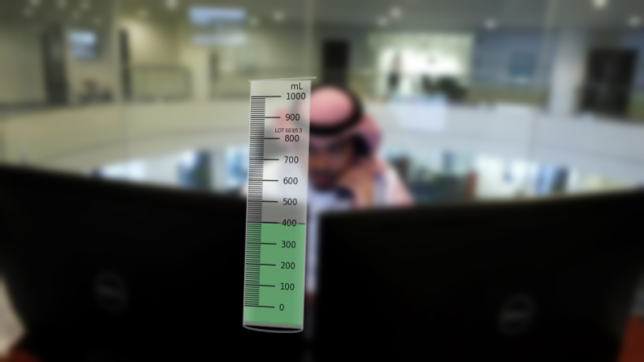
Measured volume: 400 (mL)
